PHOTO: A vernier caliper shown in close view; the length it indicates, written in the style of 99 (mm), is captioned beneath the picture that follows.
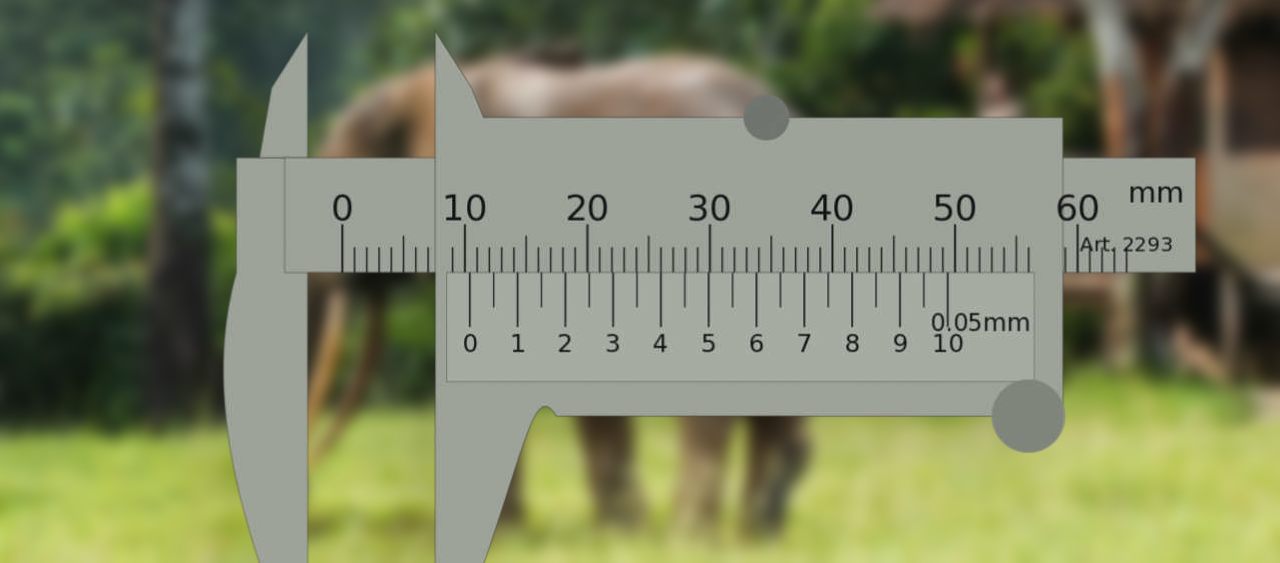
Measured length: 10.4 (mm)
